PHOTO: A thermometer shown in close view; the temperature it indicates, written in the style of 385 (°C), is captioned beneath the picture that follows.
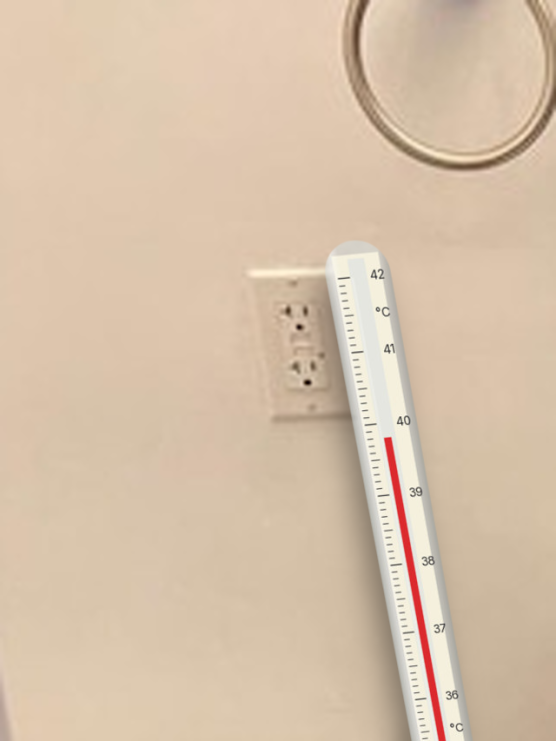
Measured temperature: 39.8 (°C)
